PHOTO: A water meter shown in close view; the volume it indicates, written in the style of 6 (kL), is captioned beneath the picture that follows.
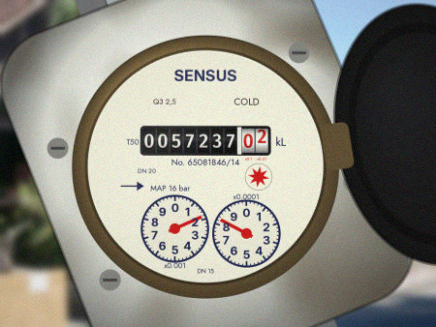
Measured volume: 57237.0218 (kL)
